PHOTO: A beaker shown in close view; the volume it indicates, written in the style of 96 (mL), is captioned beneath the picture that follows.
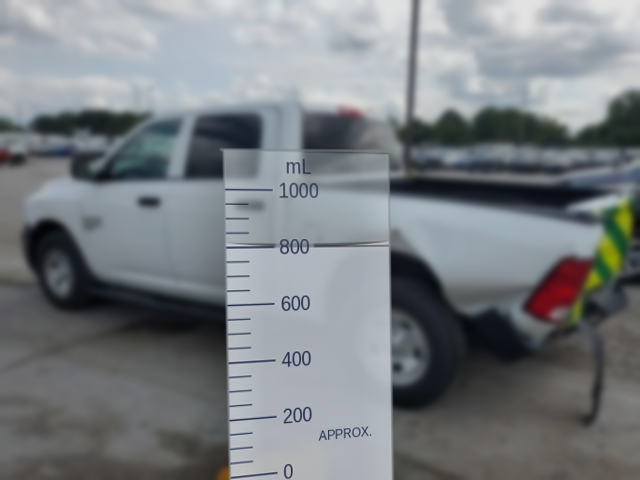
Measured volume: 800 (mL)
